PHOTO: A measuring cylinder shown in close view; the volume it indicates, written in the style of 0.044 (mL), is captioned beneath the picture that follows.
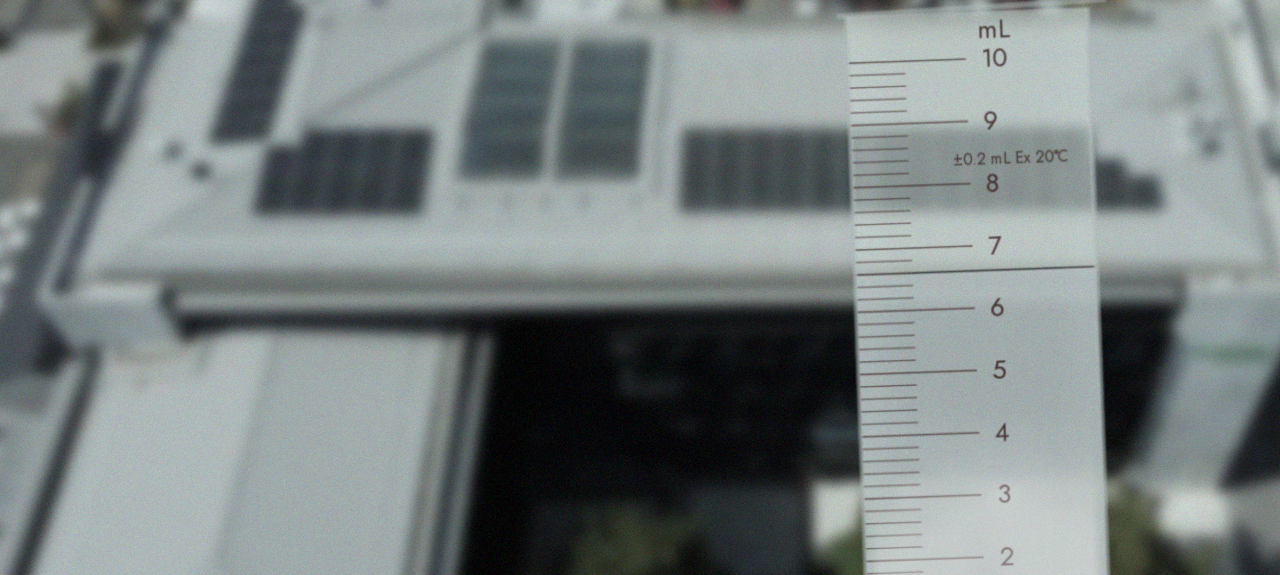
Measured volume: 6.6 (mL)
